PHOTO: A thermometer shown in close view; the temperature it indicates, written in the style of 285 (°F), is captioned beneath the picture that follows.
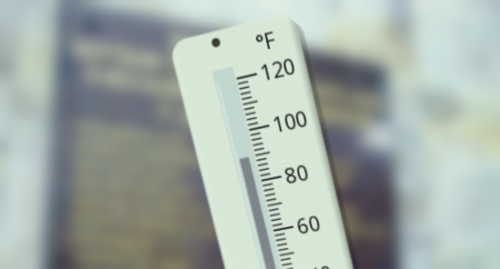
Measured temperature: 90 (°F)
